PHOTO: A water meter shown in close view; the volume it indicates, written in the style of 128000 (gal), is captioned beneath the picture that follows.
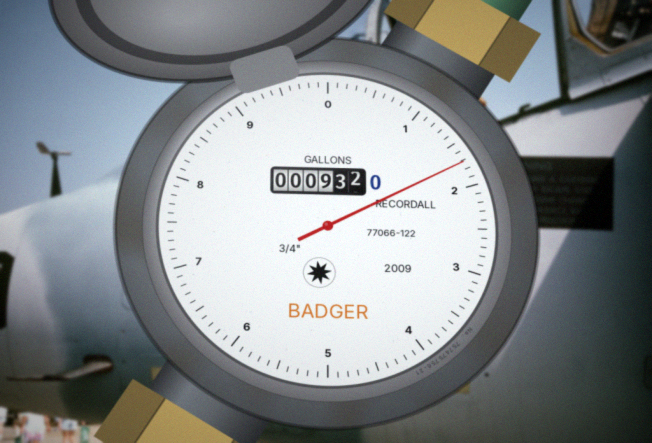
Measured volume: 9321.7 (gal)
